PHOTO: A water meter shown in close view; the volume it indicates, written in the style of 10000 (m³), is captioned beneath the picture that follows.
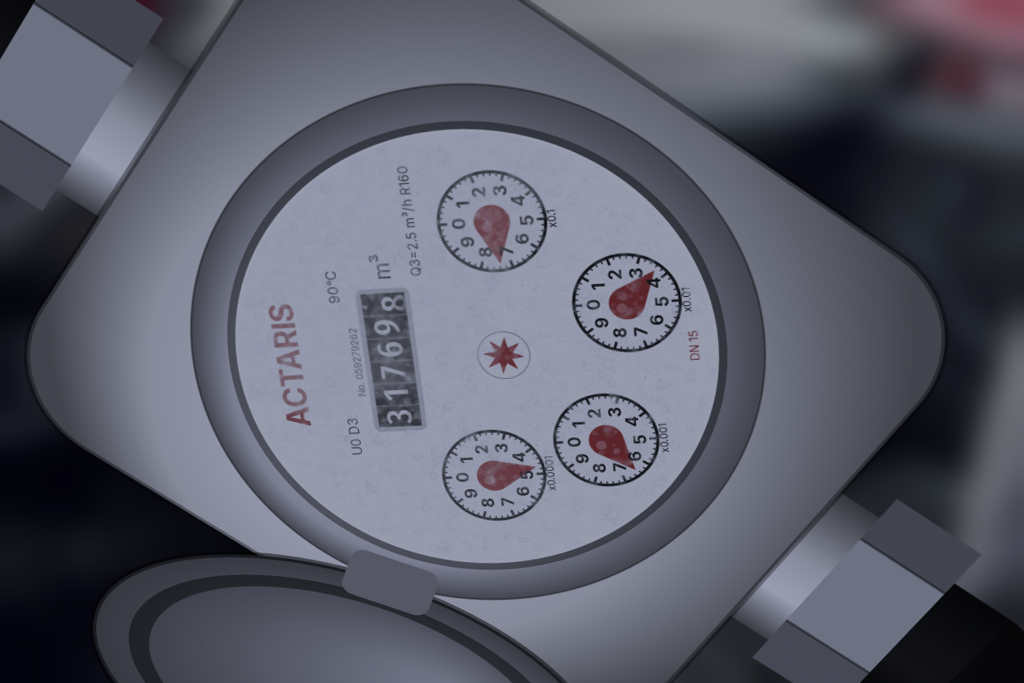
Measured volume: 317697.7364 (m³)
